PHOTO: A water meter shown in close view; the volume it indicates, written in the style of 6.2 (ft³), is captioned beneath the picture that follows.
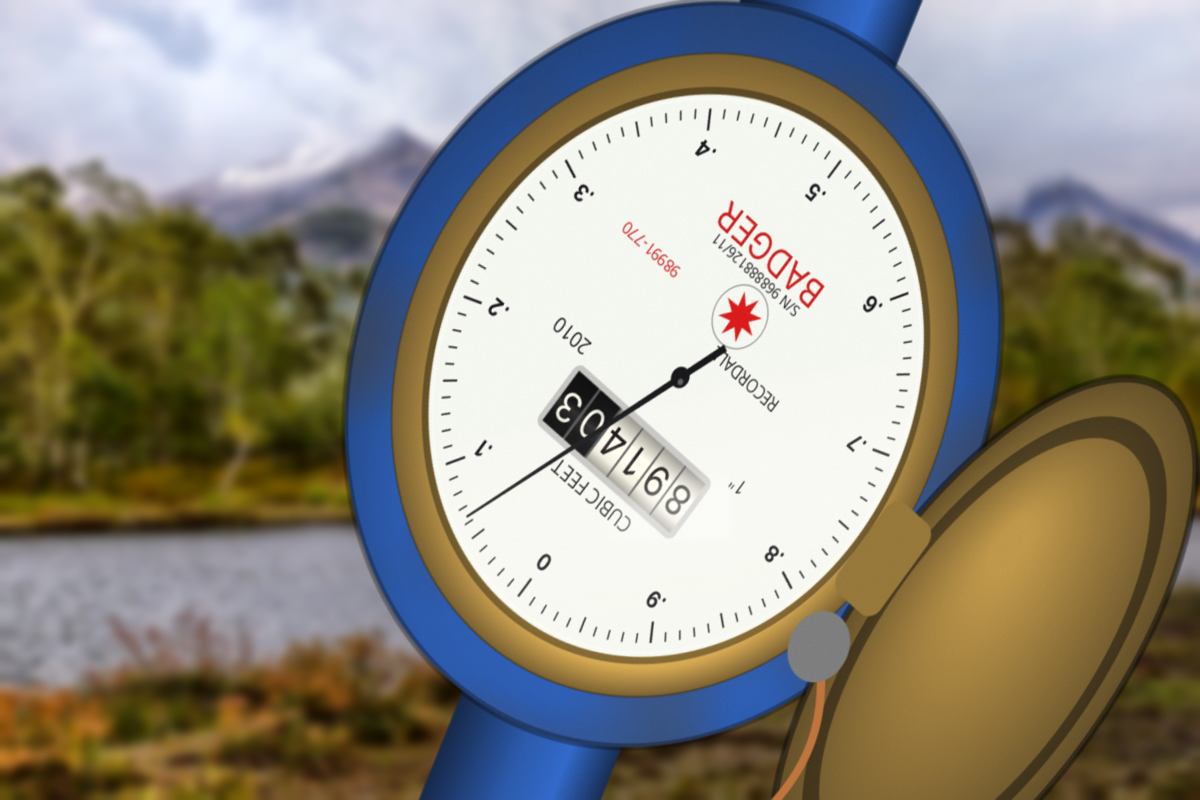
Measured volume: 891403.06 (ft³)
